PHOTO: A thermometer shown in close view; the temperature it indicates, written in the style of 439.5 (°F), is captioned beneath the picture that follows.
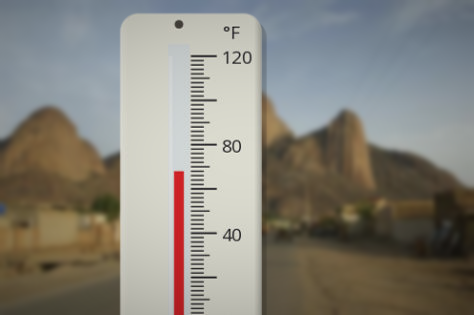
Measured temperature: 68 (°F)
